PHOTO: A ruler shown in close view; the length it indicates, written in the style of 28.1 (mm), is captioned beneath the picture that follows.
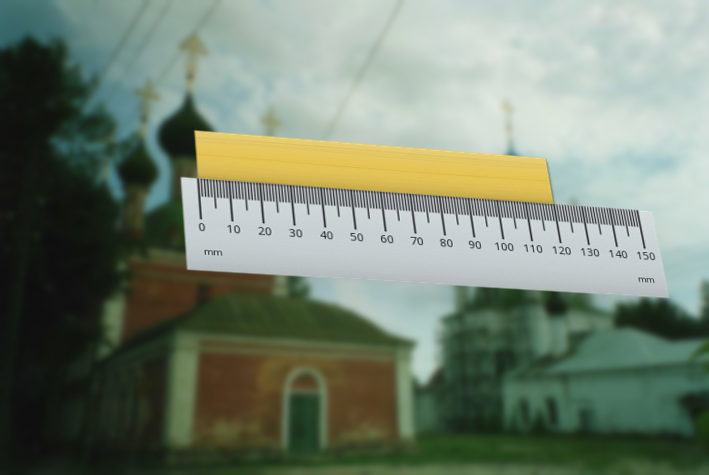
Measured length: 120 (mm)
